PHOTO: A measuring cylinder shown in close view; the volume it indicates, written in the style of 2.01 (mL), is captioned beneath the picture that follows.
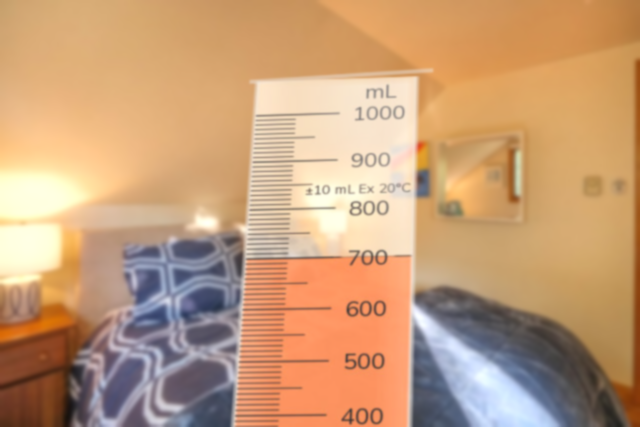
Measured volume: 700 (mL)
